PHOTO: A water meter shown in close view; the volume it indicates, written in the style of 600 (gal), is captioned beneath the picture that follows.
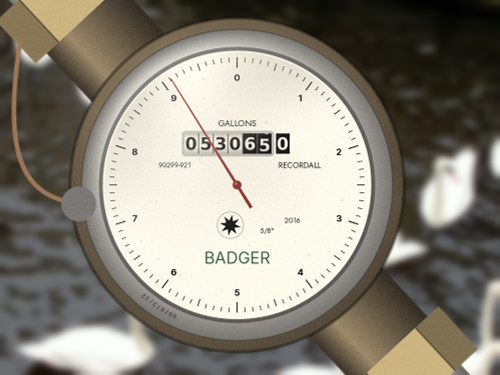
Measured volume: 530649.1 (gal)
